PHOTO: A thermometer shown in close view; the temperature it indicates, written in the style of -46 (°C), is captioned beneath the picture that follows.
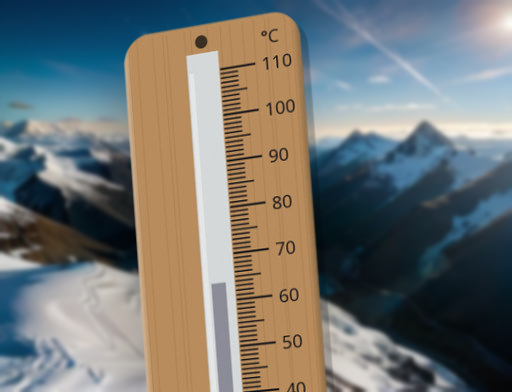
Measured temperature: 64 (°C)
